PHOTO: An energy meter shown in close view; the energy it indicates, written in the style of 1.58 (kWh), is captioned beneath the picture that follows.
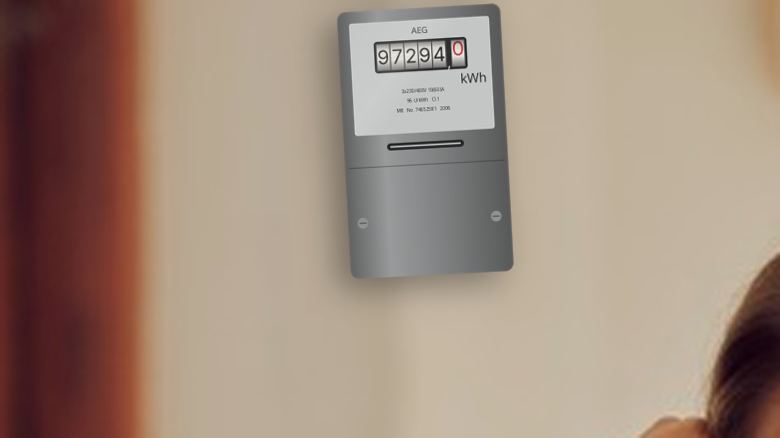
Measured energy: 97294.0 (kWh)
